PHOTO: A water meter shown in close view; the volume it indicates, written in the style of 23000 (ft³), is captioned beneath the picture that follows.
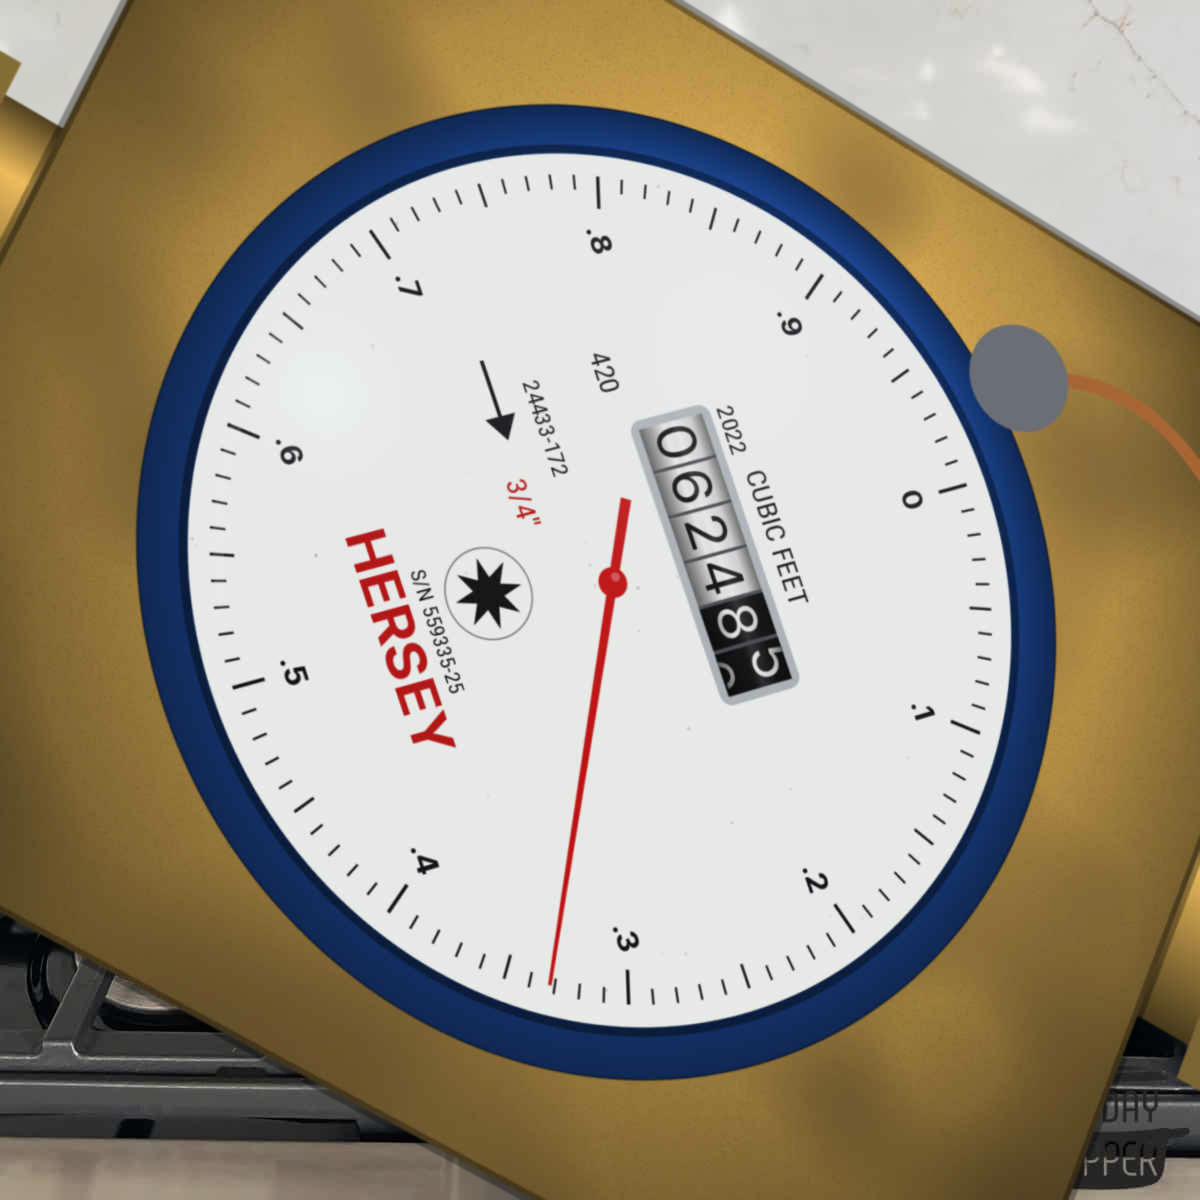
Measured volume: 62485.33 (ft³)
